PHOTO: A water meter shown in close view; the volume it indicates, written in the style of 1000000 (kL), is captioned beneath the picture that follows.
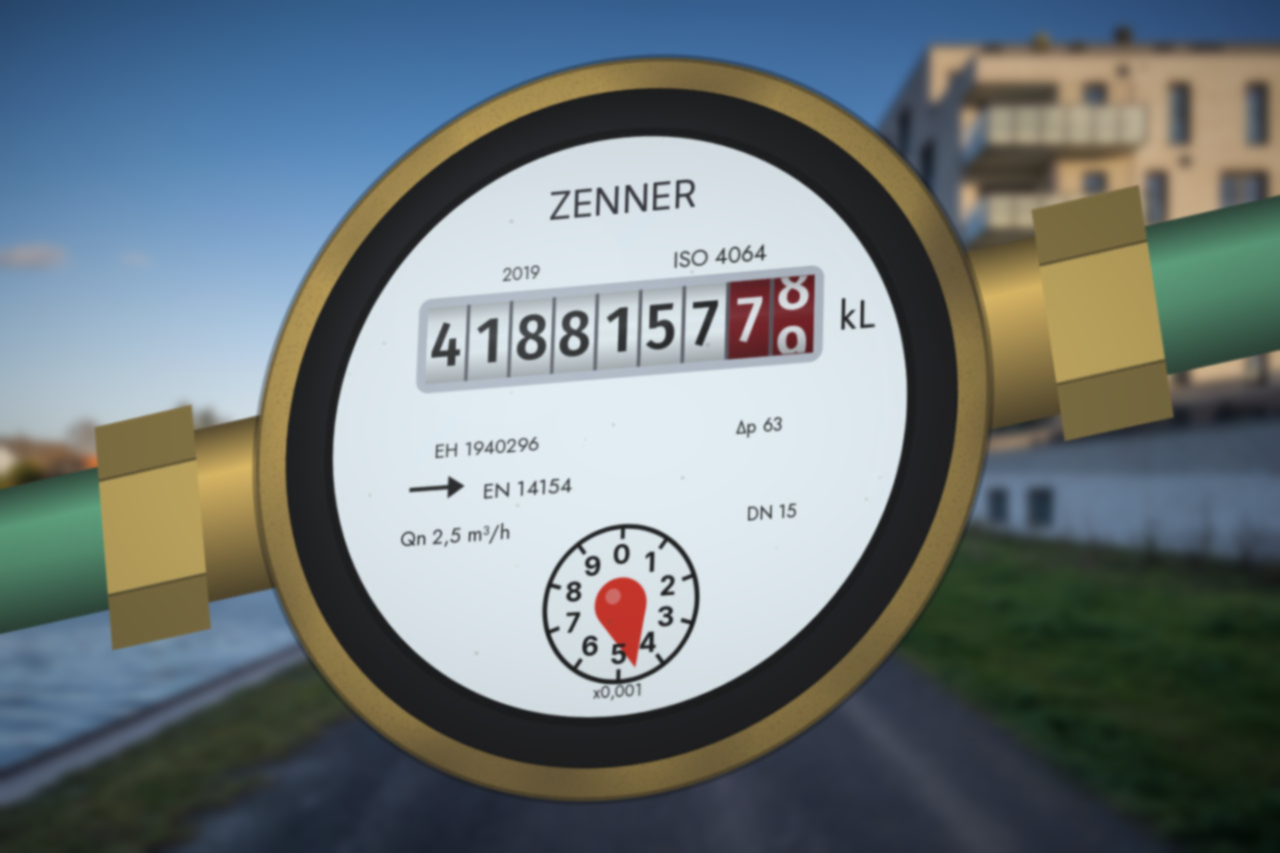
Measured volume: 4188157.784 (kL)
